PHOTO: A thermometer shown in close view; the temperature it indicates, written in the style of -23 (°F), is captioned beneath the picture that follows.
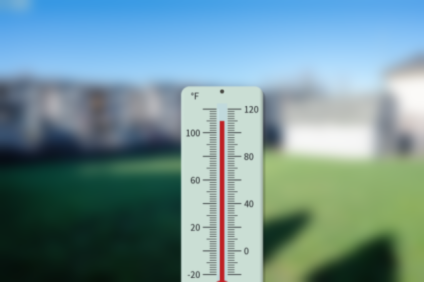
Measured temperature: 110 (°F)
